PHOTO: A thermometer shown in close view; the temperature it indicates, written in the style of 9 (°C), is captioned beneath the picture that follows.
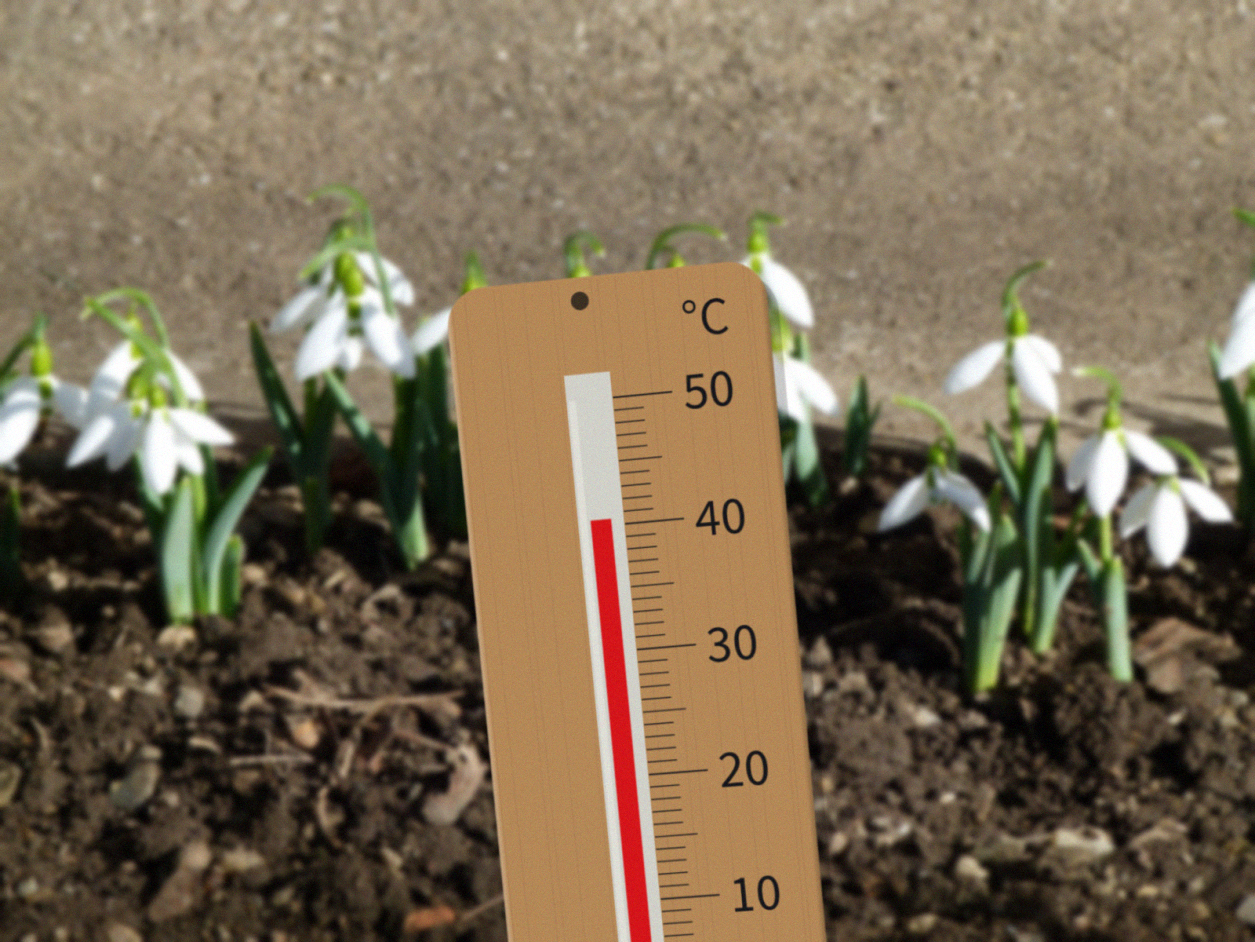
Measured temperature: 40.5 (°C)
